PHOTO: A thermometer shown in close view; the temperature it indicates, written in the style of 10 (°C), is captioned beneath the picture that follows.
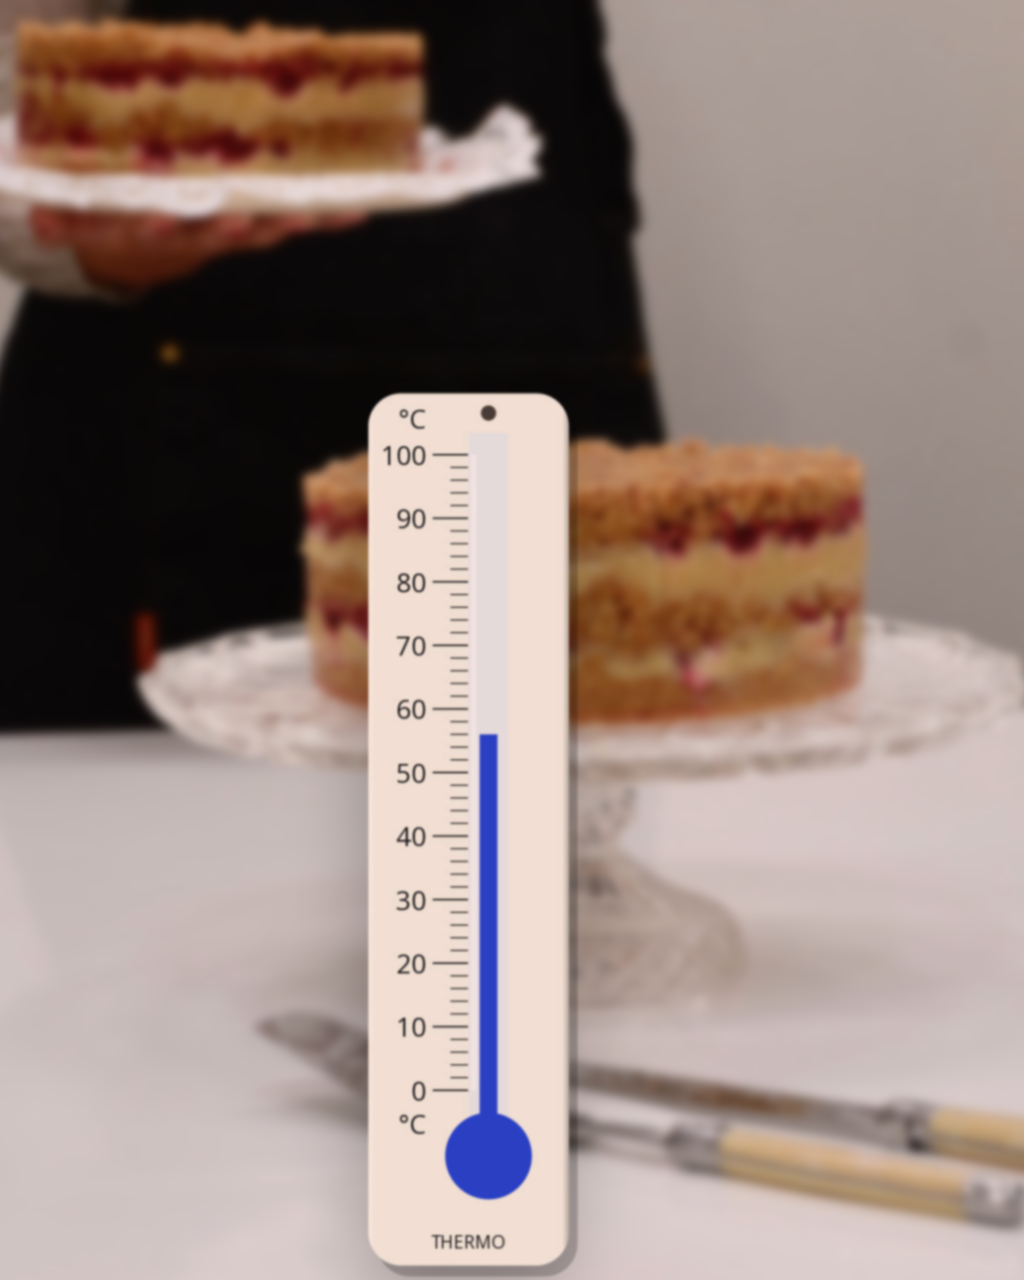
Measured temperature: 56 (°C)
